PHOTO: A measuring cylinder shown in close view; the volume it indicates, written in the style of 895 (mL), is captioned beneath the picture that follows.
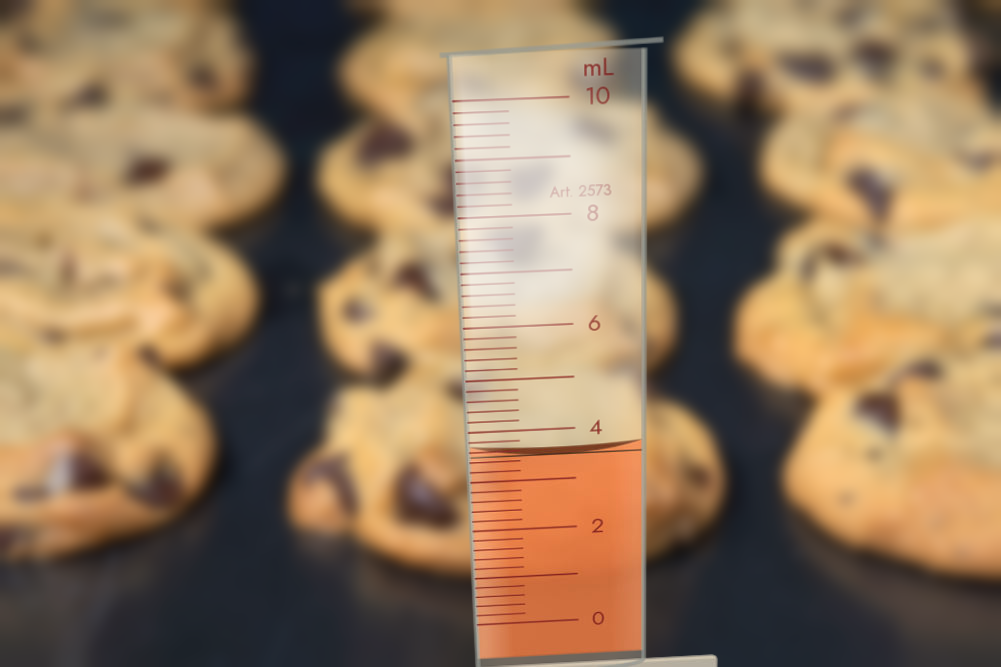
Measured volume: 3.5 (mL)
